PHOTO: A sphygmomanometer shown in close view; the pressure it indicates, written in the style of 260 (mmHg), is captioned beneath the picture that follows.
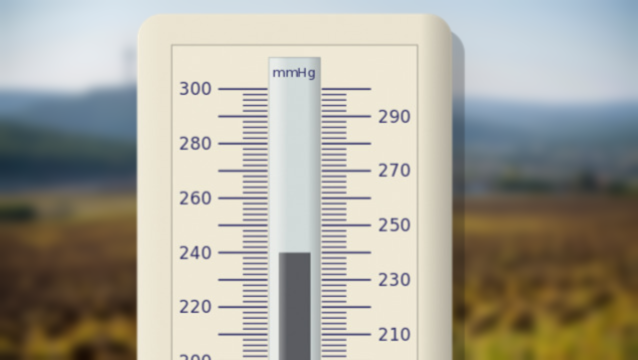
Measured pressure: 240 (mmHg)
